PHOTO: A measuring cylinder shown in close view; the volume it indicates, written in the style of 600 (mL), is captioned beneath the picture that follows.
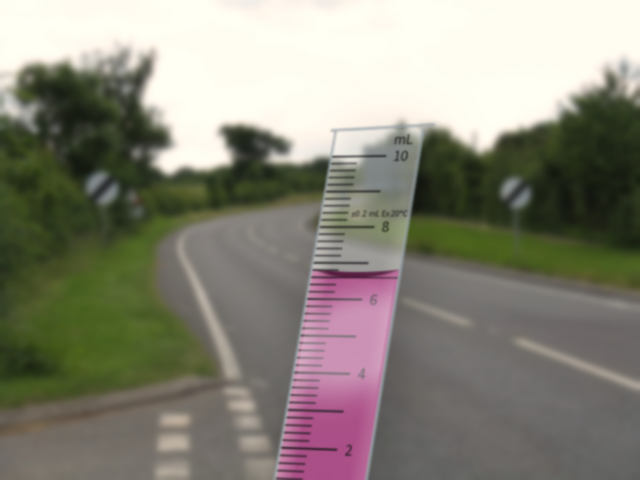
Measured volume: 6.6 (mL)
